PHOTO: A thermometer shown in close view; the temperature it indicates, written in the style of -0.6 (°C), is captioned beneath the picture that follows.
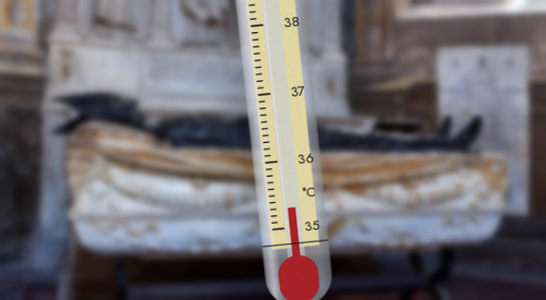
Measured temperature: 35.3 (°C)
